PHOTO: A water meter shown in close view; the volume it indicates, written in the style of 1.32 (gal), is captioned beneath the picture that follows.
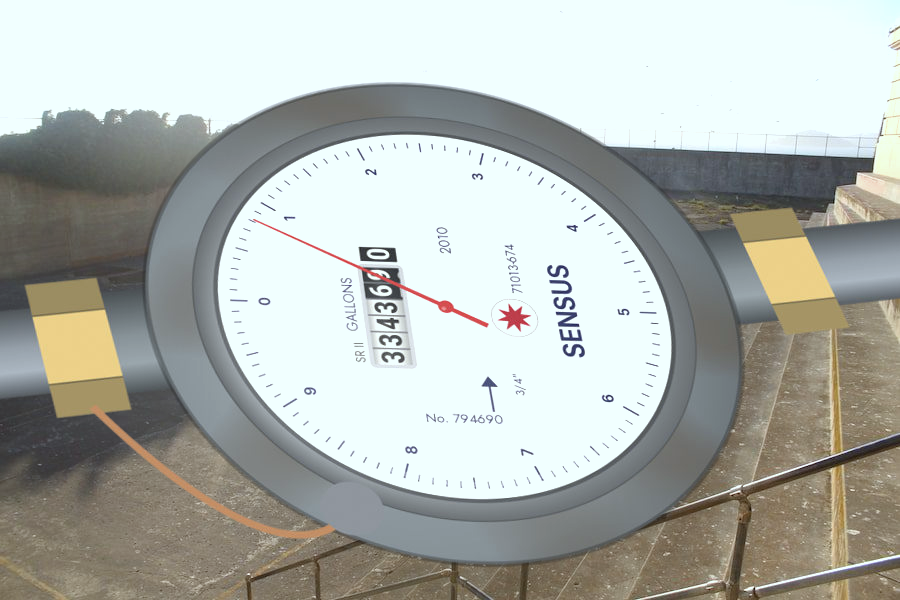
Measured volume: 3343690.8 (gal)
